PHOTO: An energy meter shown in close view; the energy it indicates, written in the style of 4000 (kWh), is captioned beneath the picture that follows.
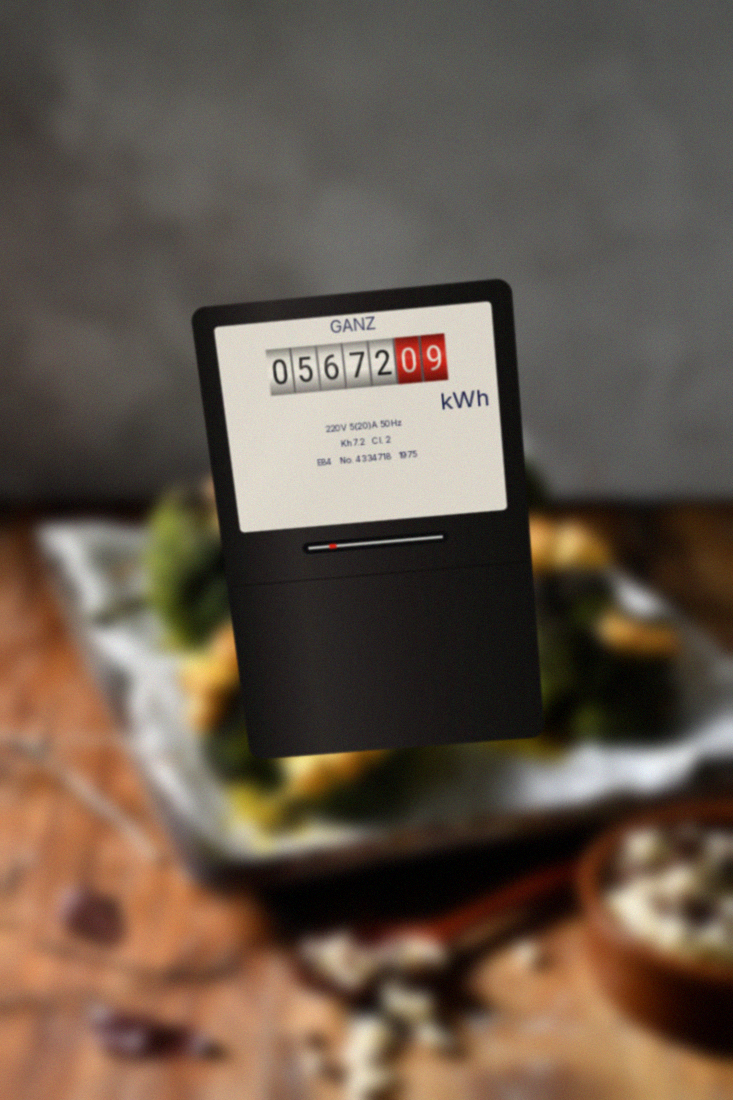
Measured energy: 5672.09 (kWh)
